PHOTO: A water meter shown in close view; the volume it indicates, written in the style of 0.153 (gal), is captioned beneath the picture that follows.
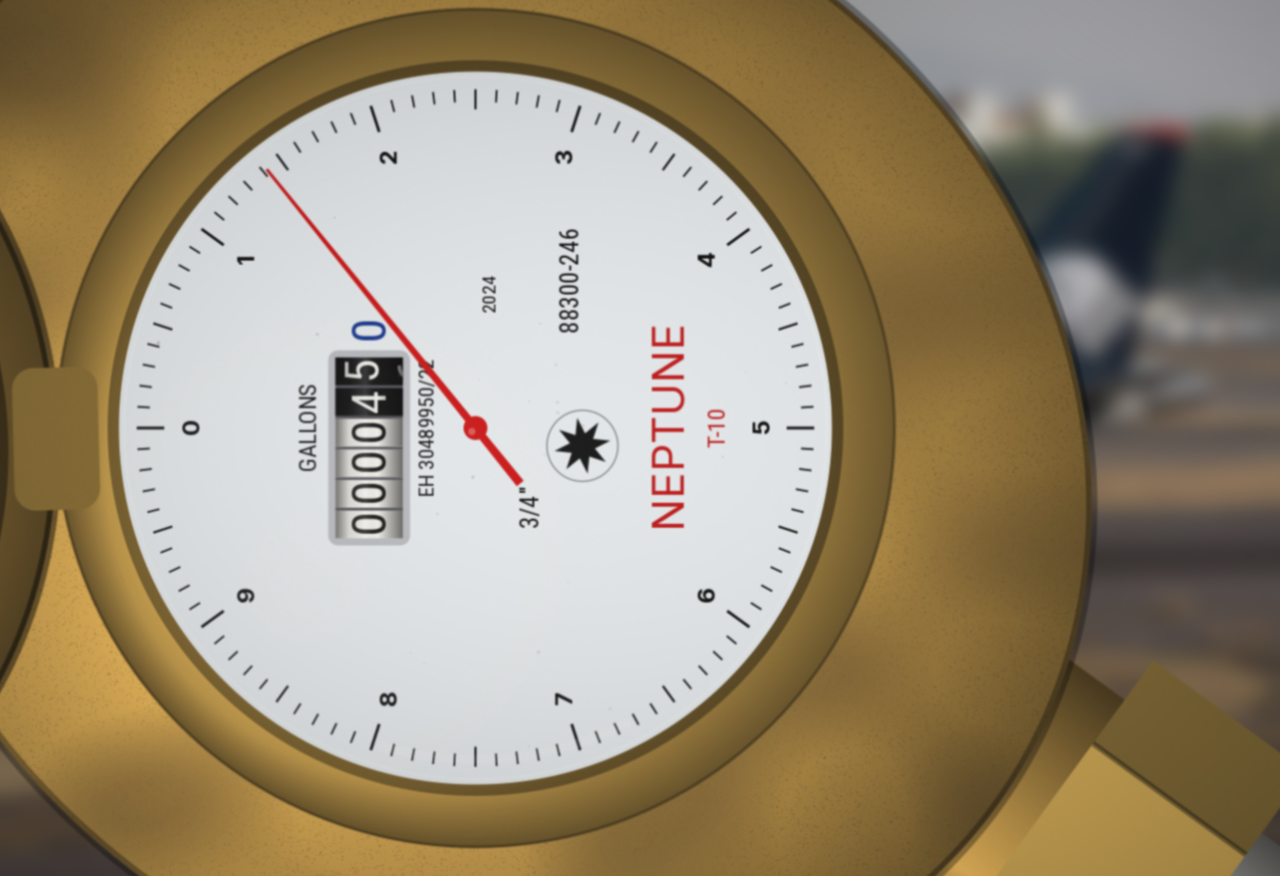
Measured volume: 451.4 (gal)
